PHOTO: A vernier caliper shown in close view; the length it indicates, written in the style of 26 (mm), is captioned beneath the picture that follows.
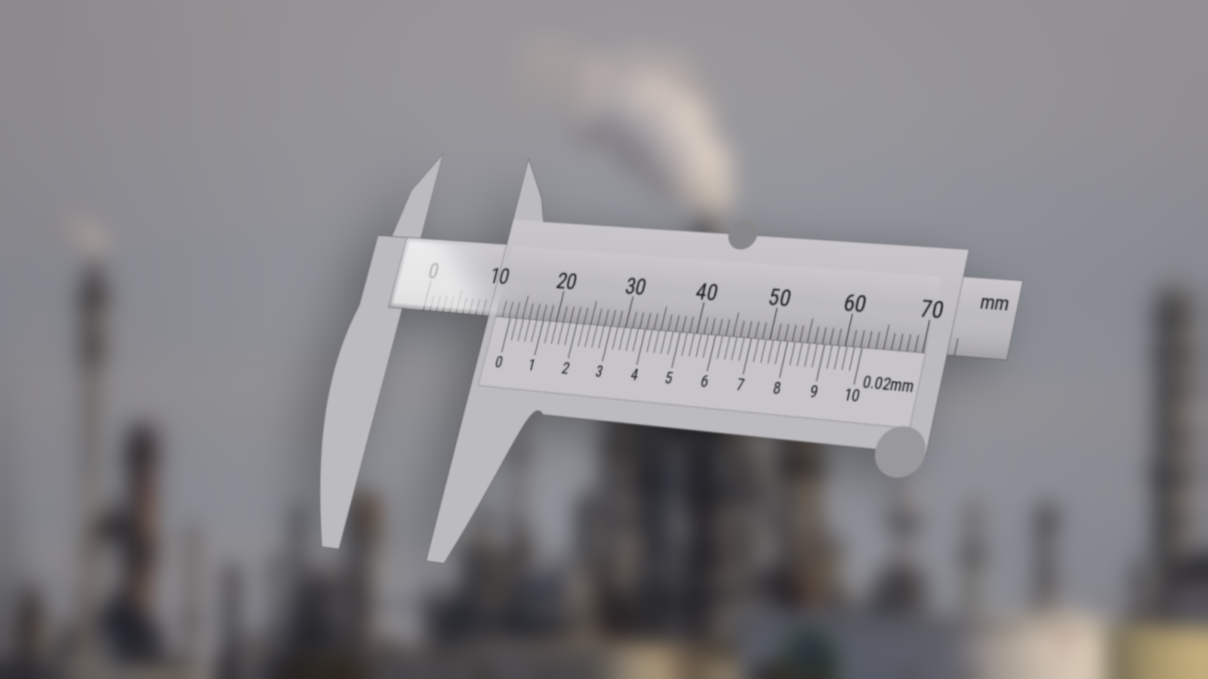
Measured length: 13.2 (mm)
